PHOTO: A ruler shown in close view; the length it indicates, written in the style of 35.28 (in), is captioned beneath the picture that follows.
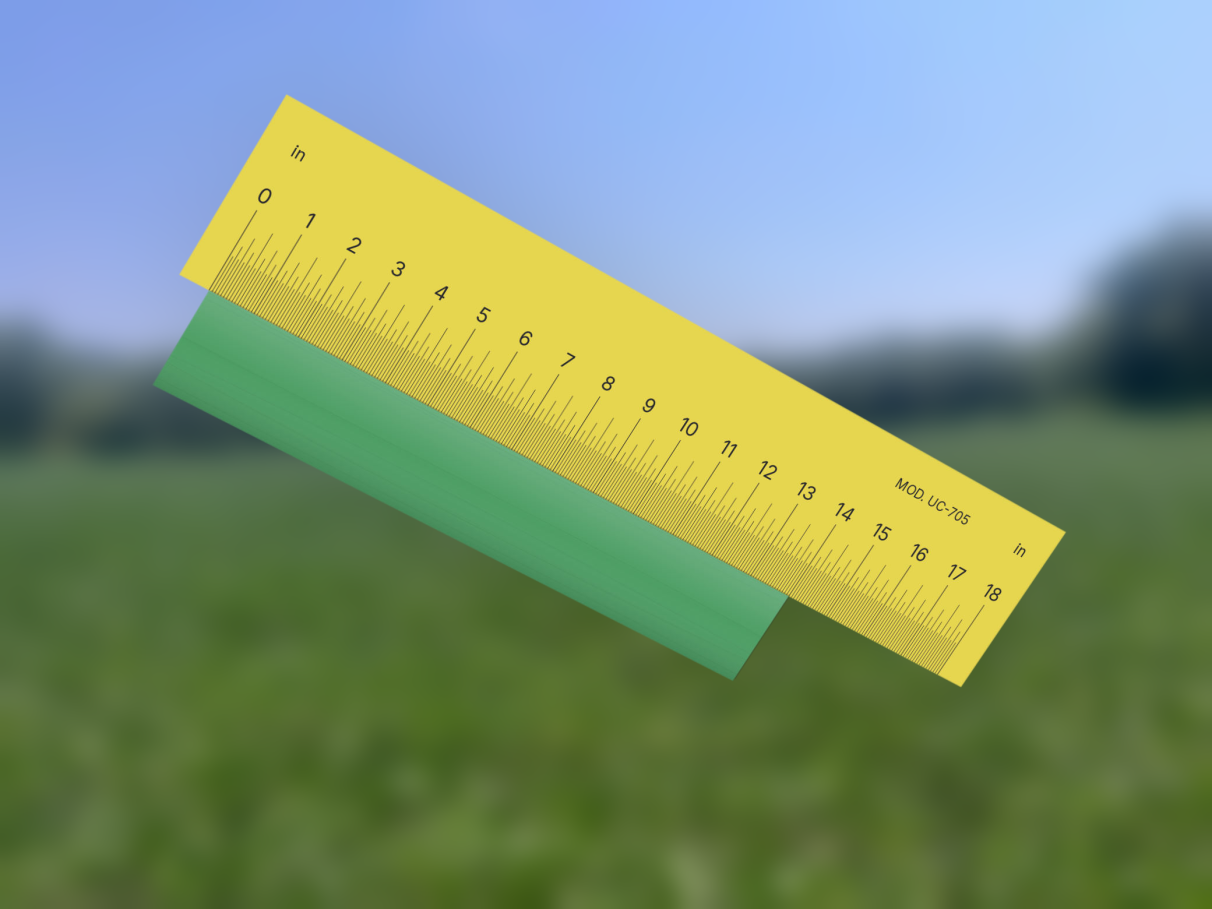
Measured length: 14 (in)
